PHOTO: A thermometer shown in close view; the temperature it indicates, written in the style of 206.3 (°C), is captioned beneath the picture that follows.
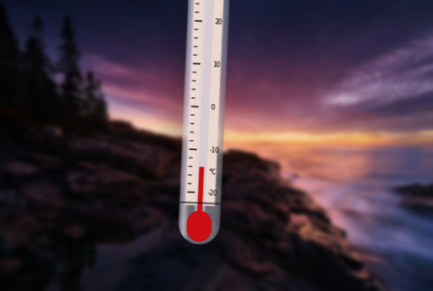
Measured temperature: -14 (°C)
